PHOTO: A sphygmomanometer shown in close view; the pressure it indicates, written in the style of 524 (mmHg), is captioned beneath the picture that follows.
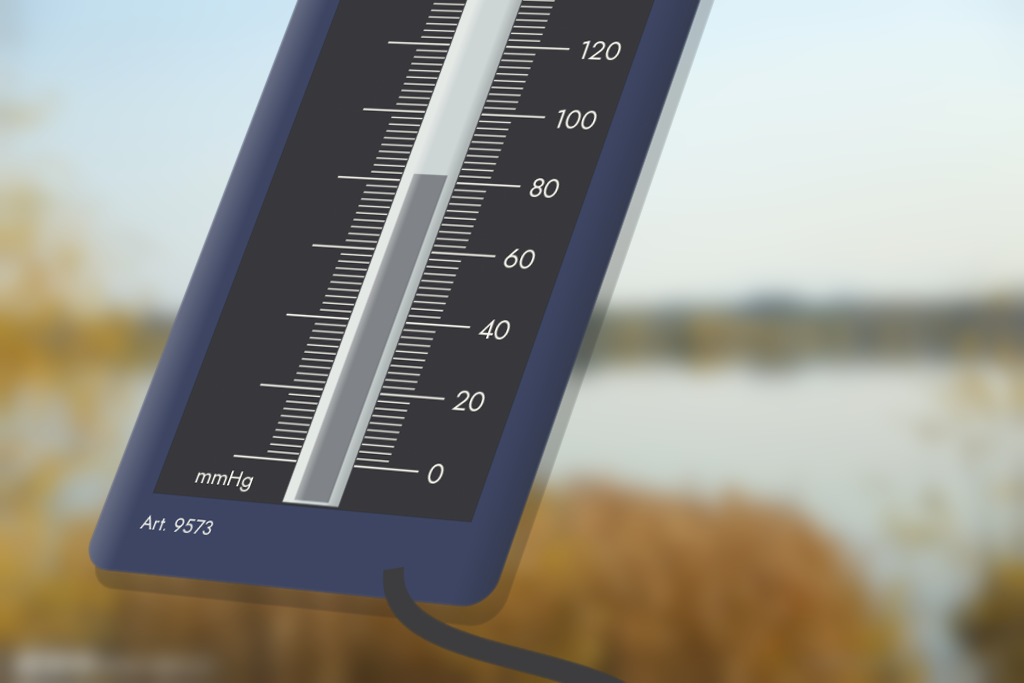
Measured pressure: 82 (mmHg)
